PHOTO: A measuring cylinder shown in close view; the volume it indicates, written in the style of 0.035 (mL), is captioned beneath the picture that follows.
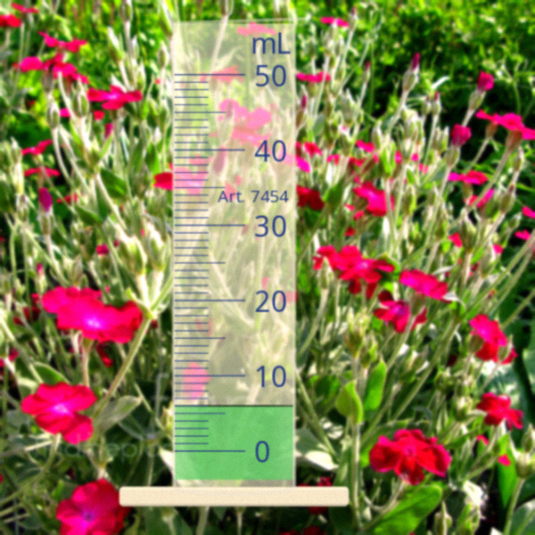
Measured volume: 6 (mL)
